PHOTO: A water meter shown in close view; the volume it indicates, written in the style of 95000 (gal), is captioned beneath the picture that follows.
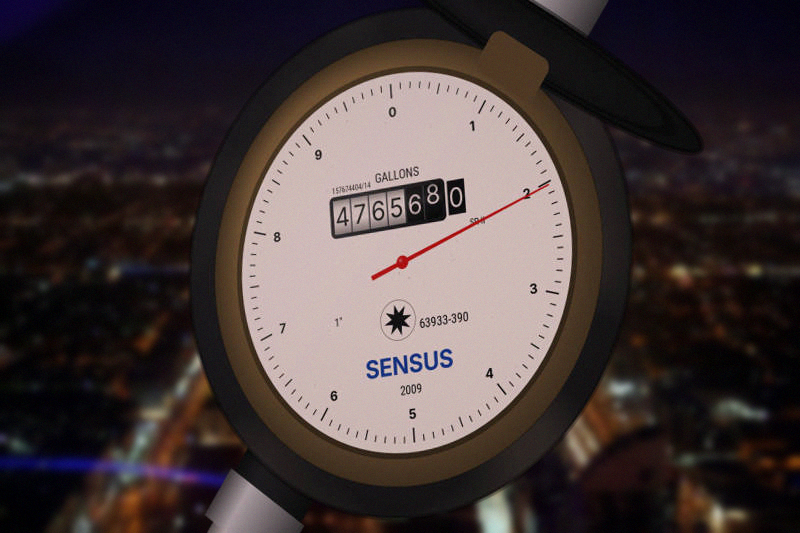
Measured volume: 4765682.0 (gal)
